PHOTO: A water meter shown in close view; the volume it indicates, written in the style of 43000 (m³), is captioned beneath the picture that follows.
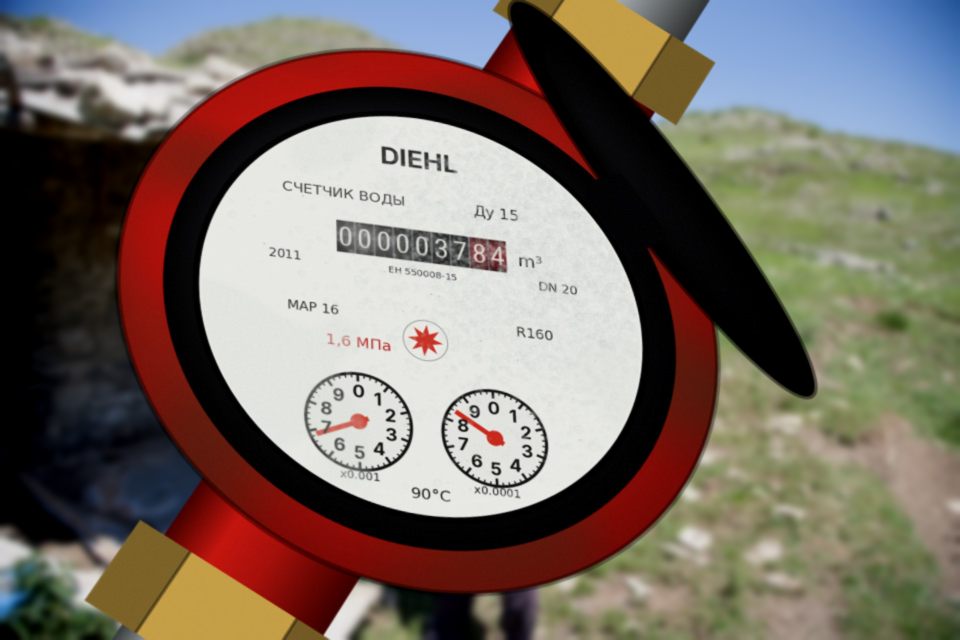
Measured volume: 37.8468 (m³)
